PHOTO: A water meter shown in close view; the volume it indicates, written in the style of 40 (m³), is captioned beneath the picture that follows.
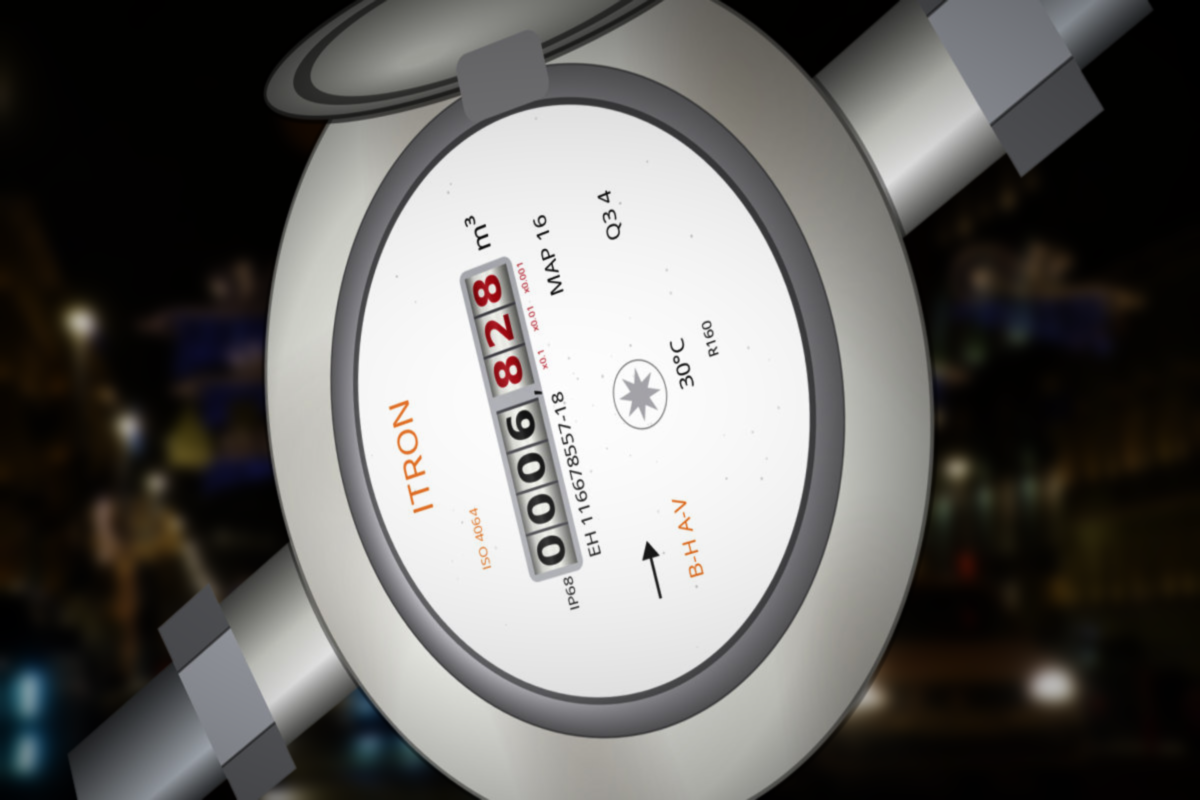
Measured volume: 6.828 (m³)
